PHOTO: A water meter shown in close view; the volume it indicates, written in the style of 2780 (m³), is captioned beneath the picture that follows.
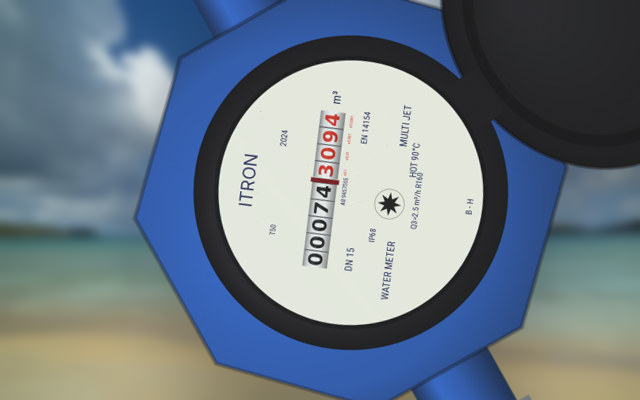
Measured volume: 74.3094 (m³)
